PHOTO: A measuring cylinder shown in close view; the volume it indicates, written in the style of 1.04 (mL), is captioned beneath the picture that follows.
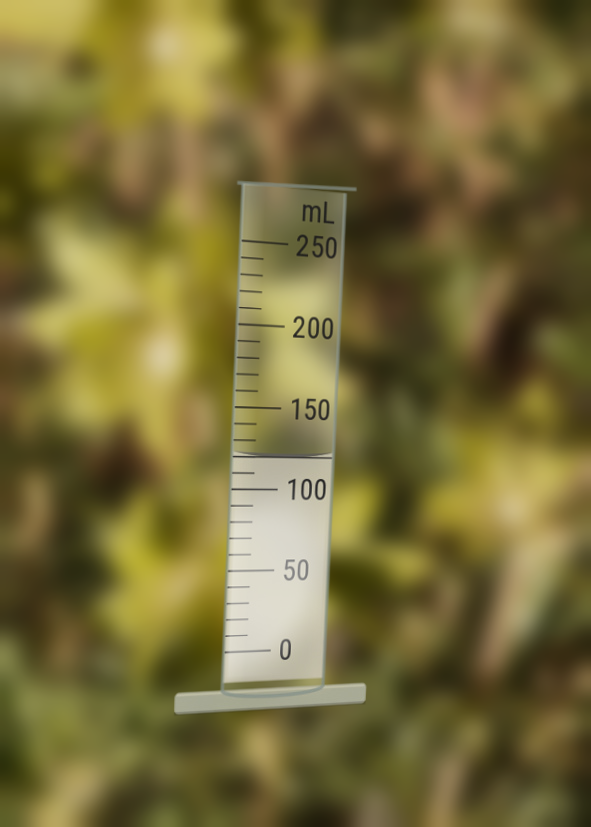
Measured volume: 120 (mL)
